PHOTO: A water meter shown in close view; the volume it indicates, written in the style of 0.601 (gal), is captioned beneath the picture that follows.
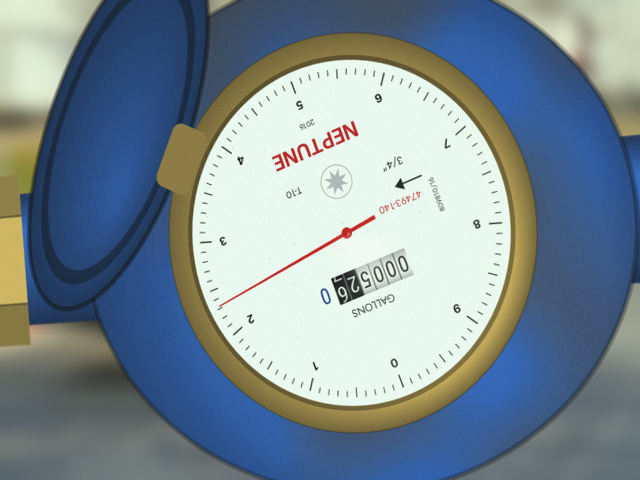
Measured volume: 5262.3 (gal)
